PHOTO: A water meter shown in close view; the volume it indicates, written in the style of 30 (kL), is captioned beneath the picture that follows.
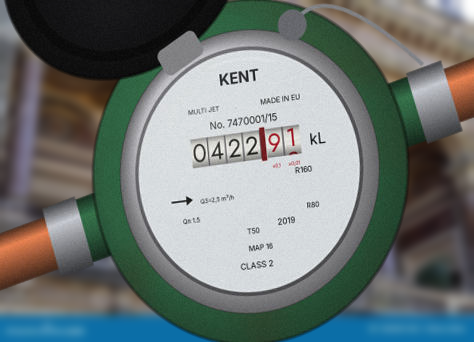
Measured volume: 422.91 (kL)
